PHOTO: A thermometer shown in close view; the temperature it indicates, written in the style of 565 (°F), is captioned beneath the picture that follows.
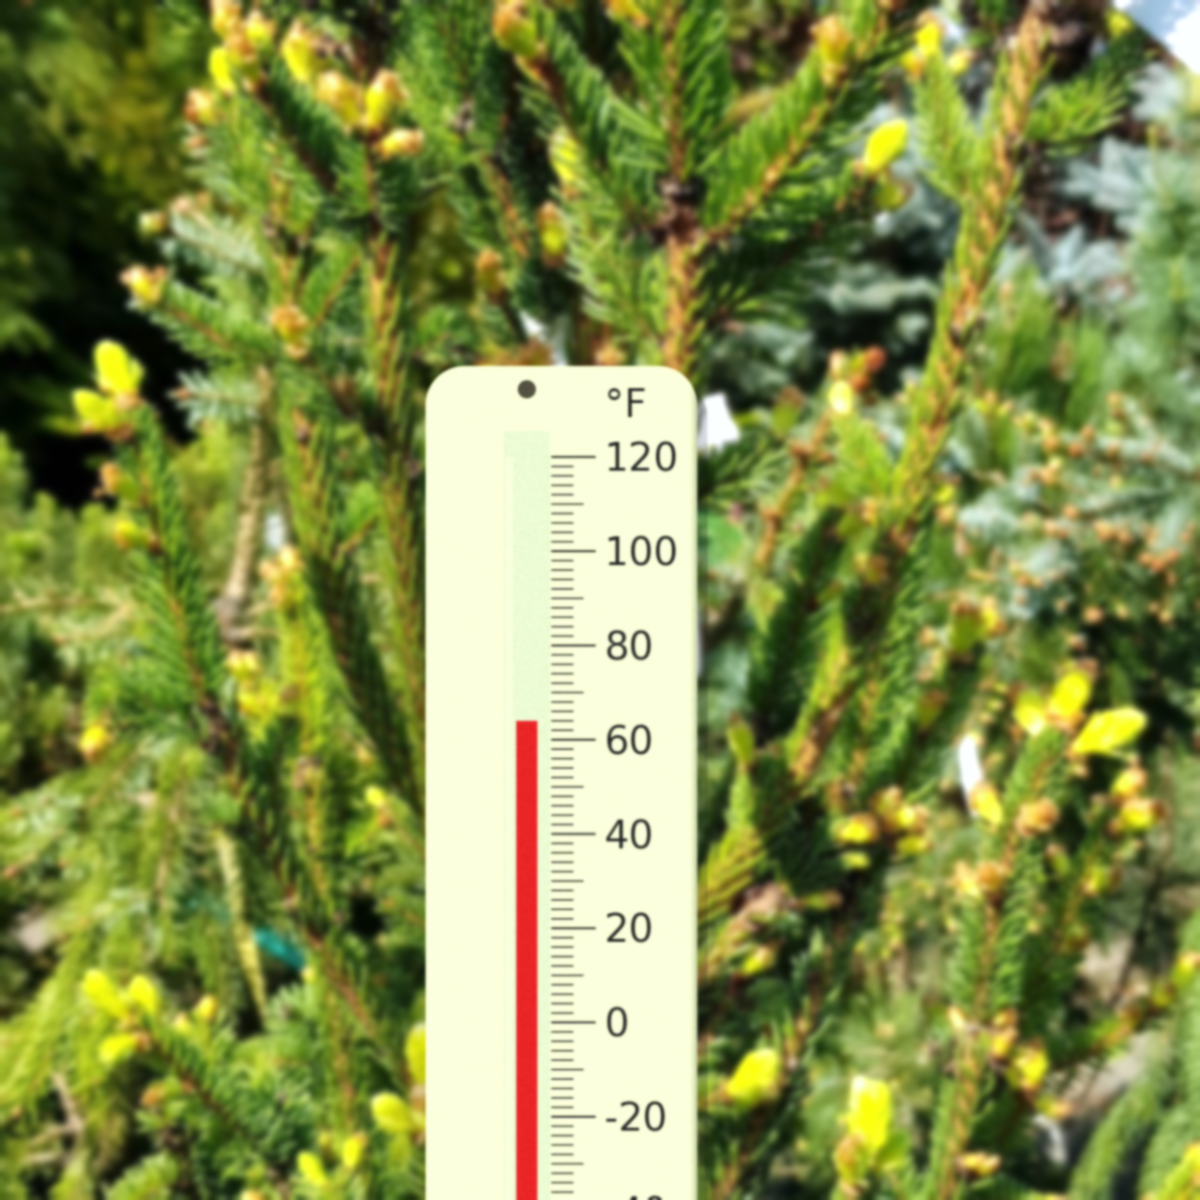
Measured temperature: 64 (°F)
